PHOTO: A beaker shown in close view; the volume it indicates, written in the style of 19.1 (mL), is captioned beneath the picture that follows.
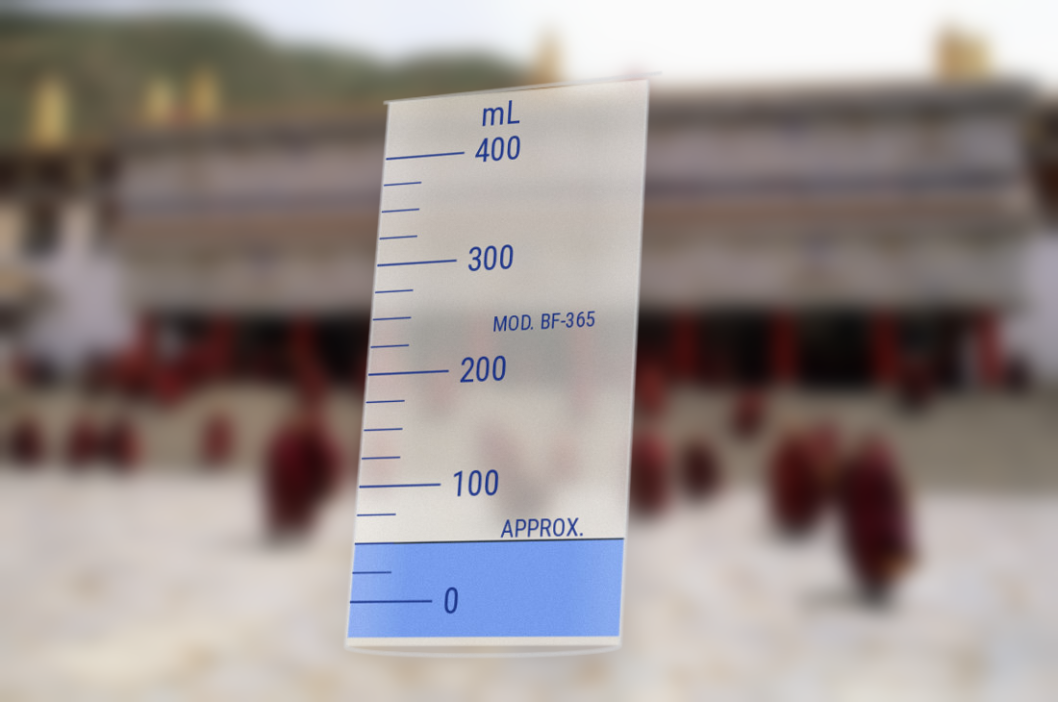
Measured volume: 50 (mL)
